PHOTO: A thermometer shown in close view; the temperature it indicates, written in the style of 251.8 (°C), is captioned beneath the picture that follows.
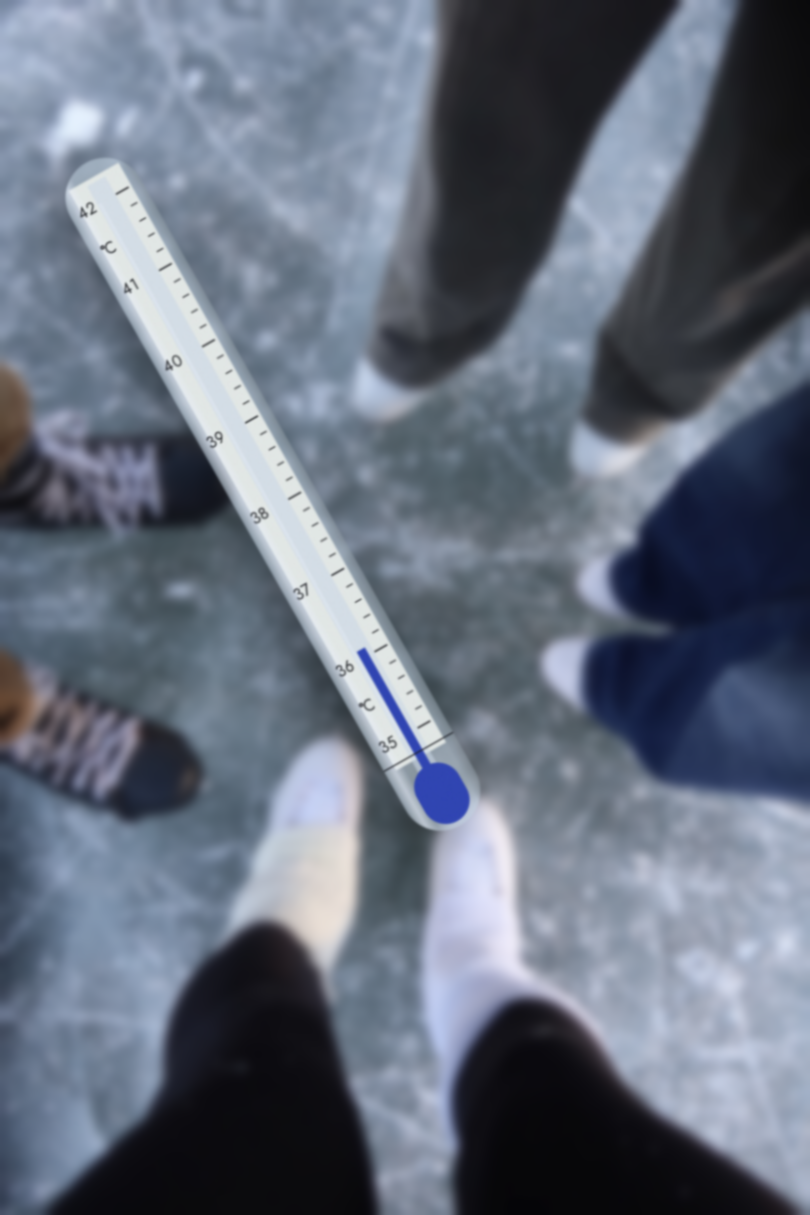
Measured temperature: 36.1 (°C)
